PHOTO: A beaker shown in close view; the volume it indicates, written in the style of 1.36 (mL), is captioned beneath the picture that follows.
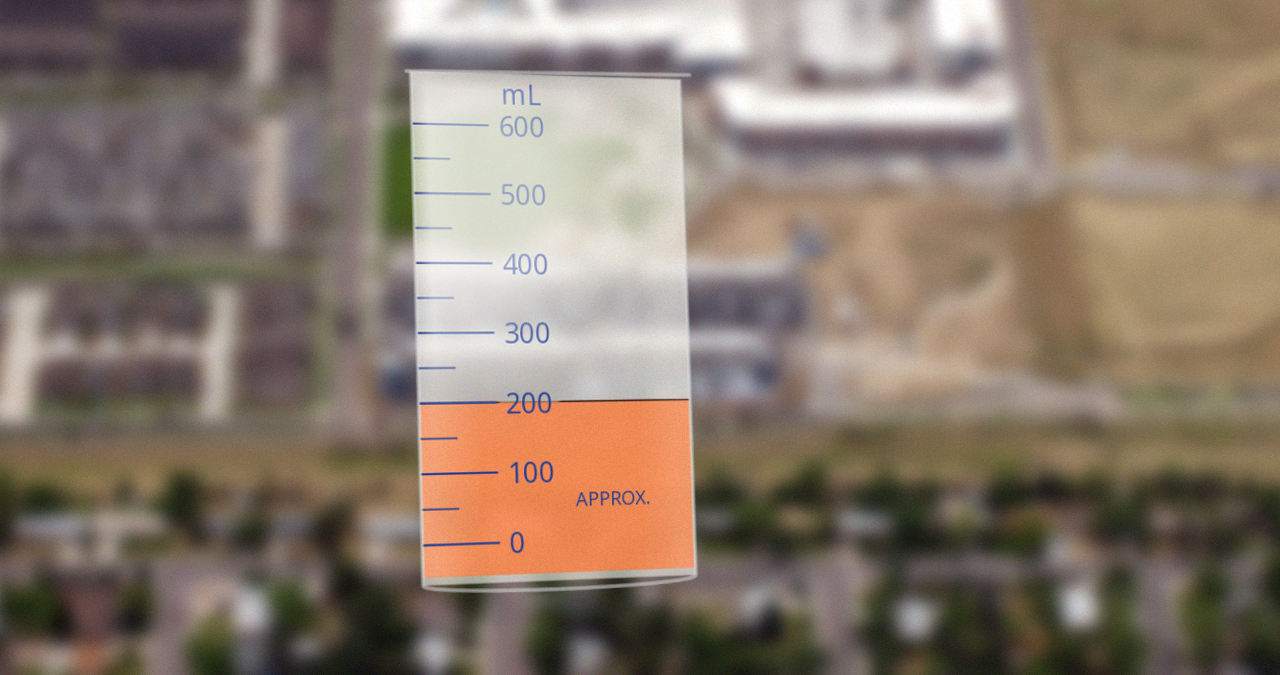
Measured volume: 200 (mL)
